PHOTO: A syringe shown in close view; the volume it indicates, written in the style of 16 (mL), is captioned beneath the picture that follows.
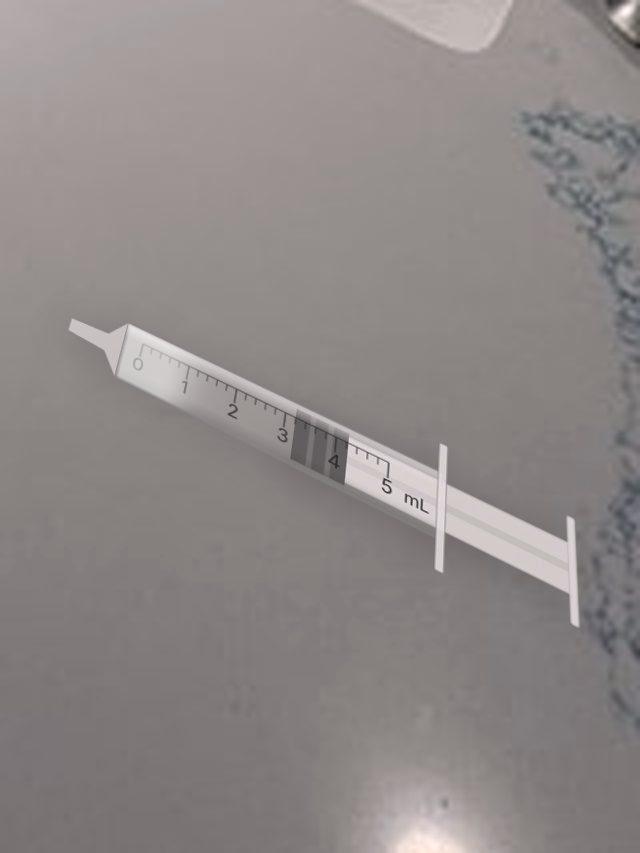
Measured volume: 3.2 (mL)
